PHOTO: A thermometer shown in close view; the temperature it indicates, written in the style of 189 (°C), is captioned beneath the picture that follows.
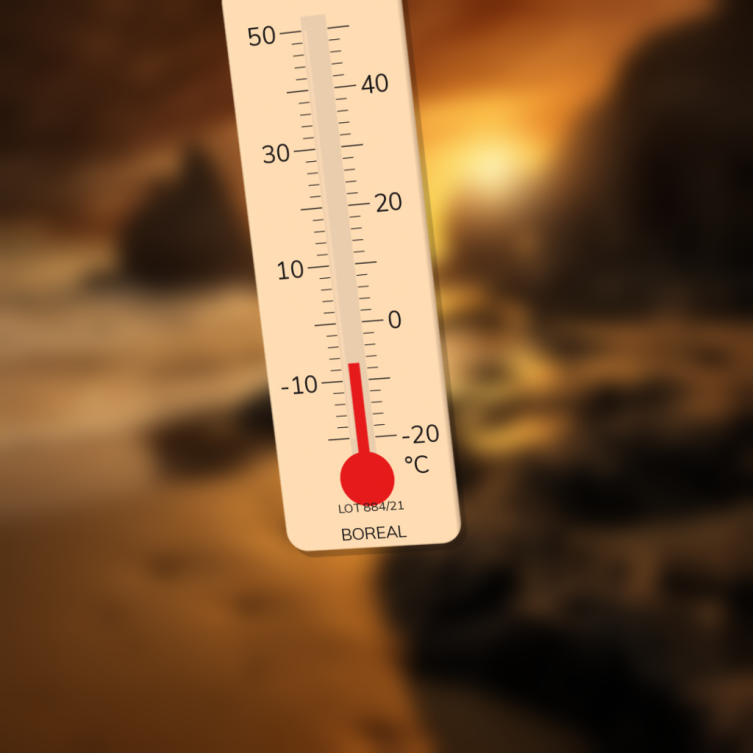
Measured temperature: -7 (°C)
